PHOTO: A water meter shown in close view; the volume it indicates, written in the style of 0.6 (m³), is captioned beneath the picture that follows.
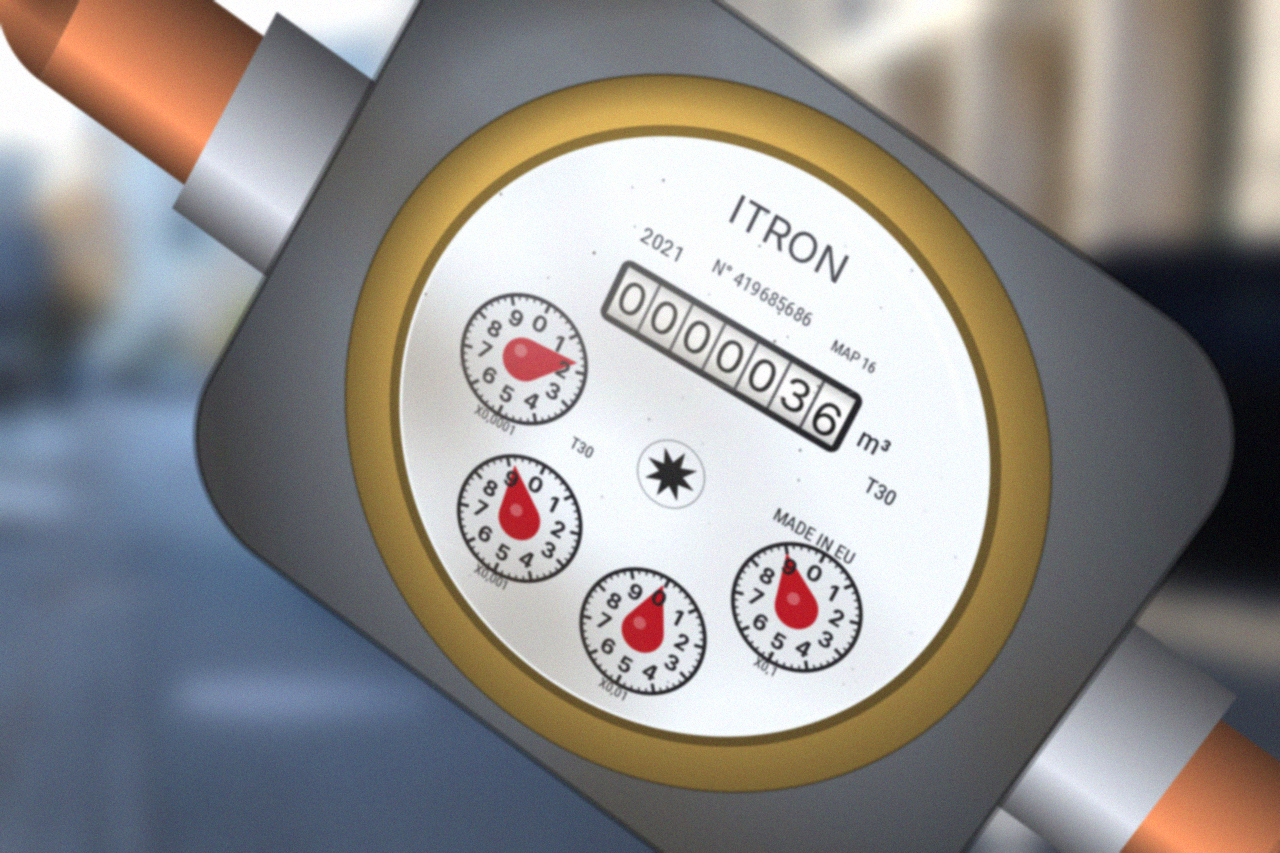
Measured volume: 35.8991 (m³)
